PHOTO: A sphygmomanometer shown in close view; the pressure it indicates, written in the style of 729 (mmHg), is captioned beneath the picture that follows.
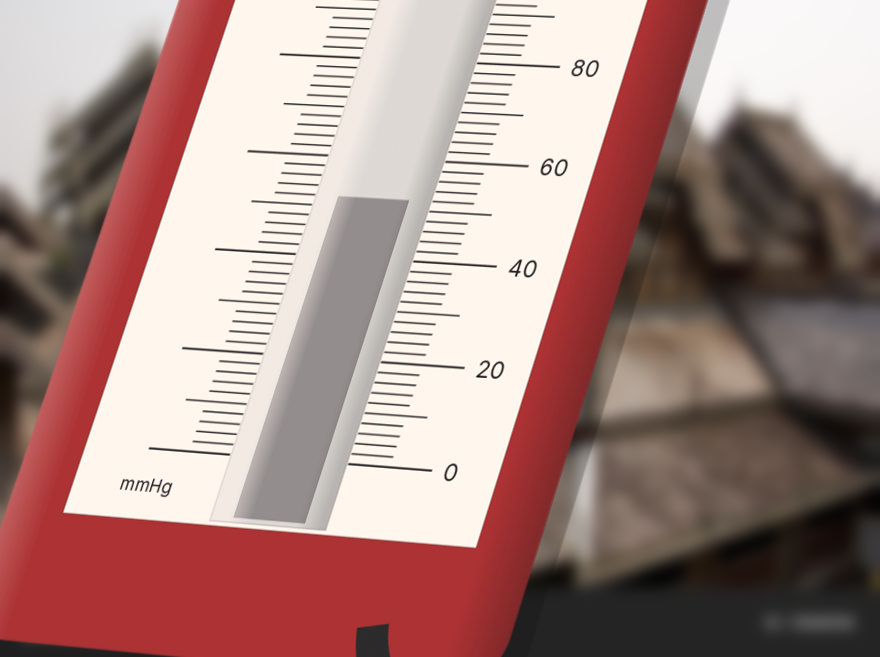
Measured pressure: 52 (mmHg)
